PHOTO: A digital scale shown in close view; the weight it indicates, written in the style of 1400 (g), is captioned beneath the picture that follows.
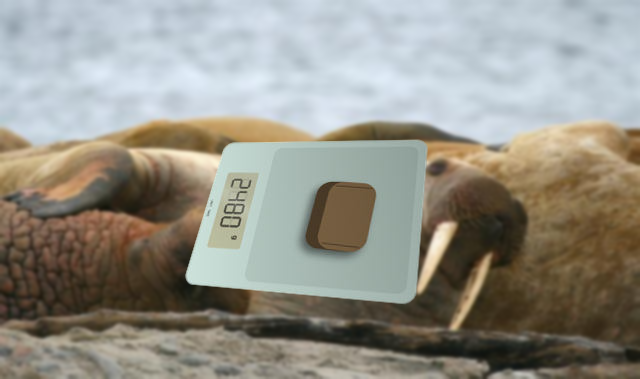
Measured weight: 2480 (g)
